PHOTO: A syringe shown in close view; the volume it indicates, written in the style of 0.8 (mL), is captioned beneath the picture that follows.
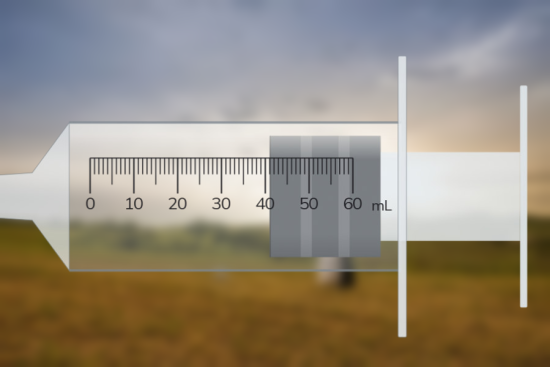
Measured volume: 41 (mL)
